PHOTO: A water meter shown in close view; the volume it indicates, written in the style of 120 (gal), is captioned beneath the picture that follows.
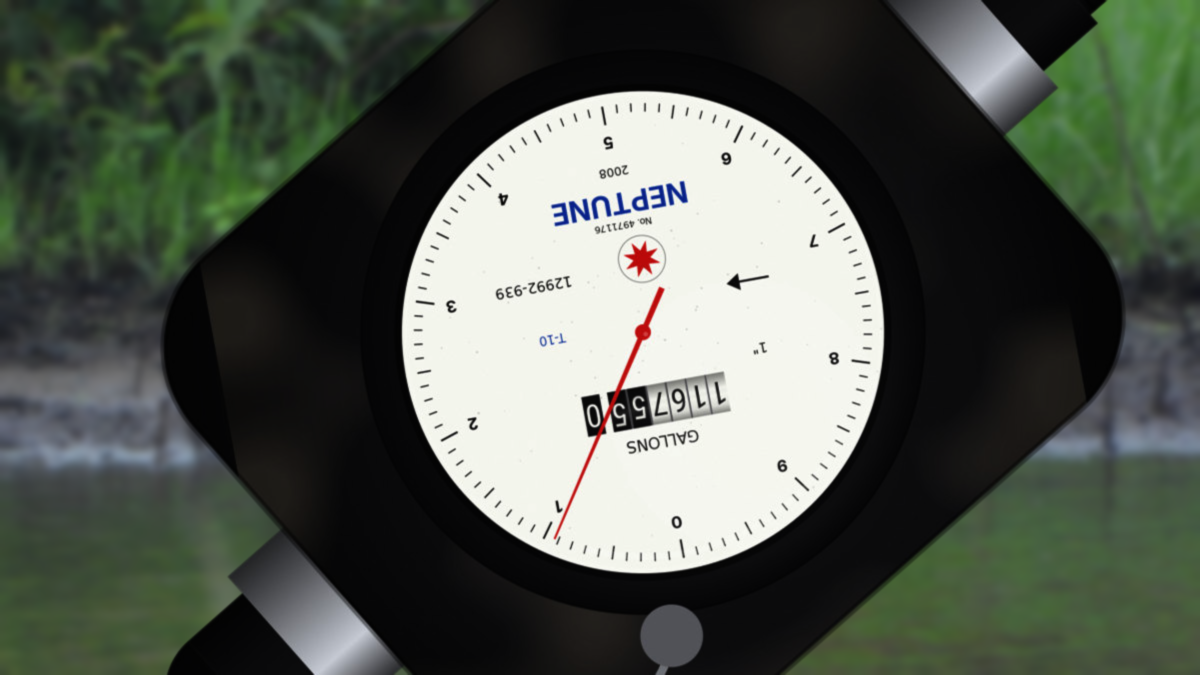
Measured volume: 1167550.9 (gal)
